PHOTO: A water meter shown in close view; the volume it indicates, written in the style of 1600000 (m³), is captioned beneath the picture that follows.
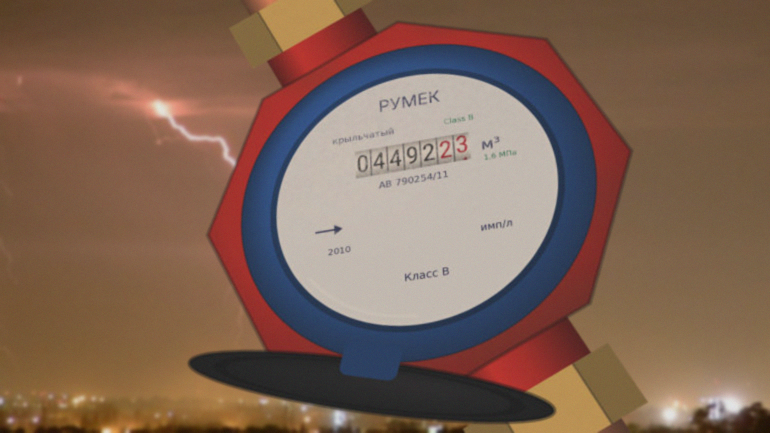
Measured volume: 4492.23 (m³)
